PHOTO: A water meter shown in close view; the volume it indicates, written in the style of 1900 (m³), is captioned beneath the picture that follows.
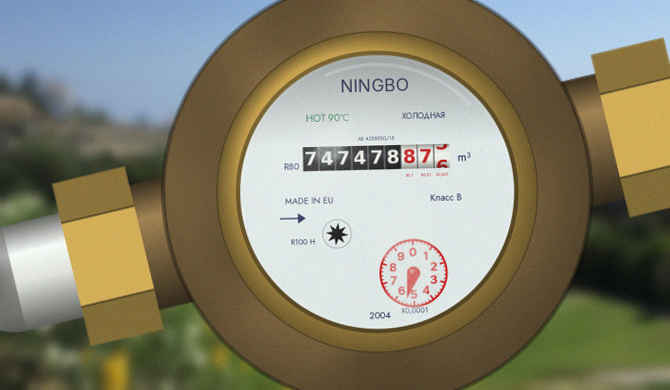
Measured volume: 747478.8755 (m³)
